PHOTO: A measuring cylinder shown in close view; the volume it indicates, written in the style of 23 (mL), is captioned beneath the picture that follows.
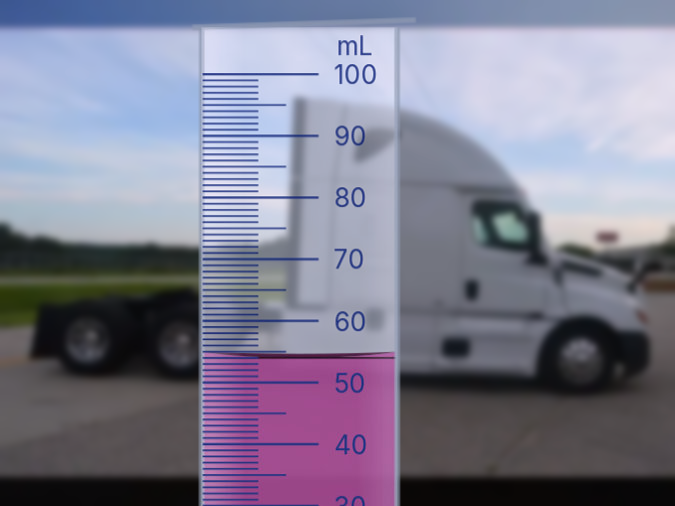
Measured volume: 54 (mL)
